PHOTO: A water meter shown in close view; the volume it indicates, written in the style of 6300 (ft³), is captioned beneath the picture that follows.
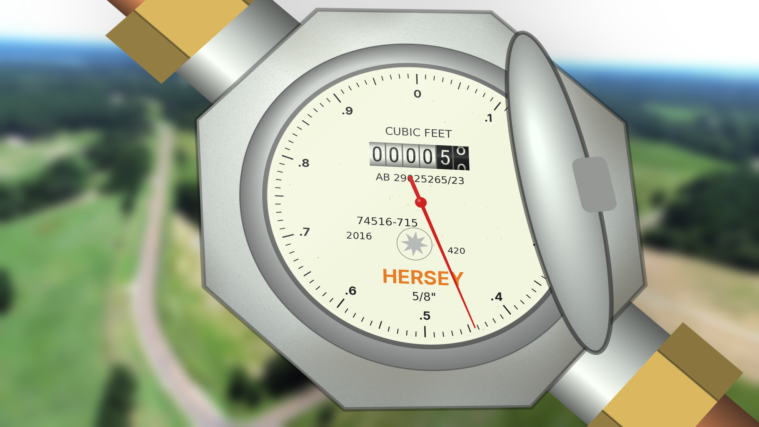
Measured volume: 58.44 (ft³)
